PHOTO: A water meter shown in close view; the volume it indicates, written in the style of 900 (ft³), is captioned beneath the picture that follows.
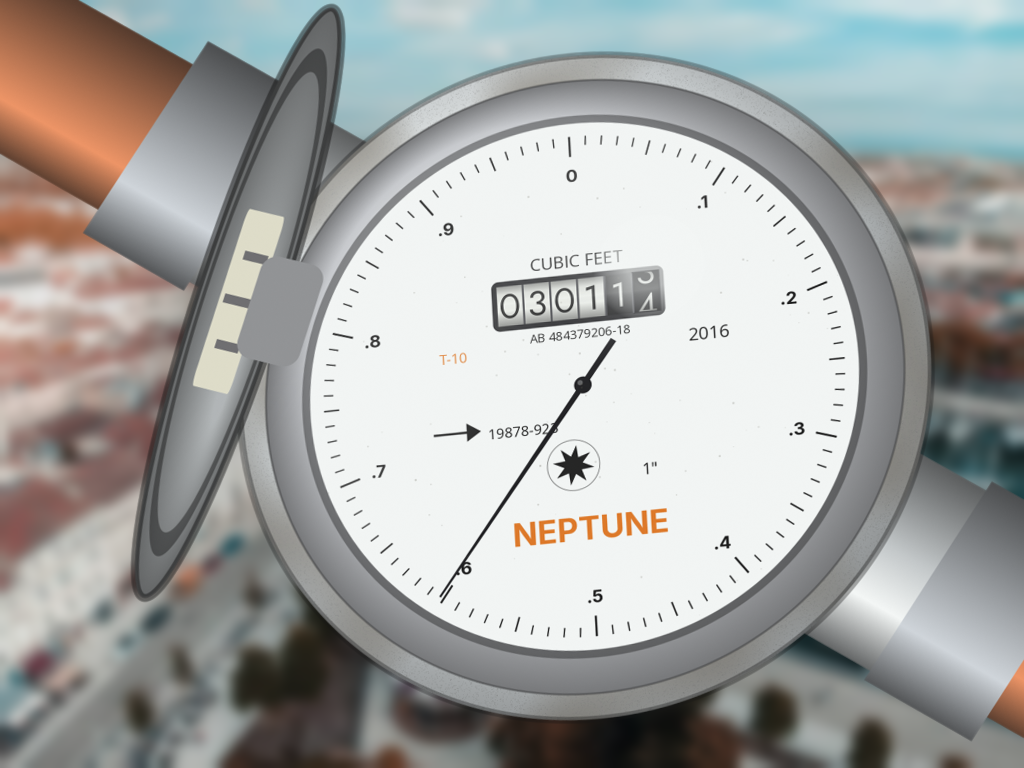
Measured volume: 30113.60 (ft³)
